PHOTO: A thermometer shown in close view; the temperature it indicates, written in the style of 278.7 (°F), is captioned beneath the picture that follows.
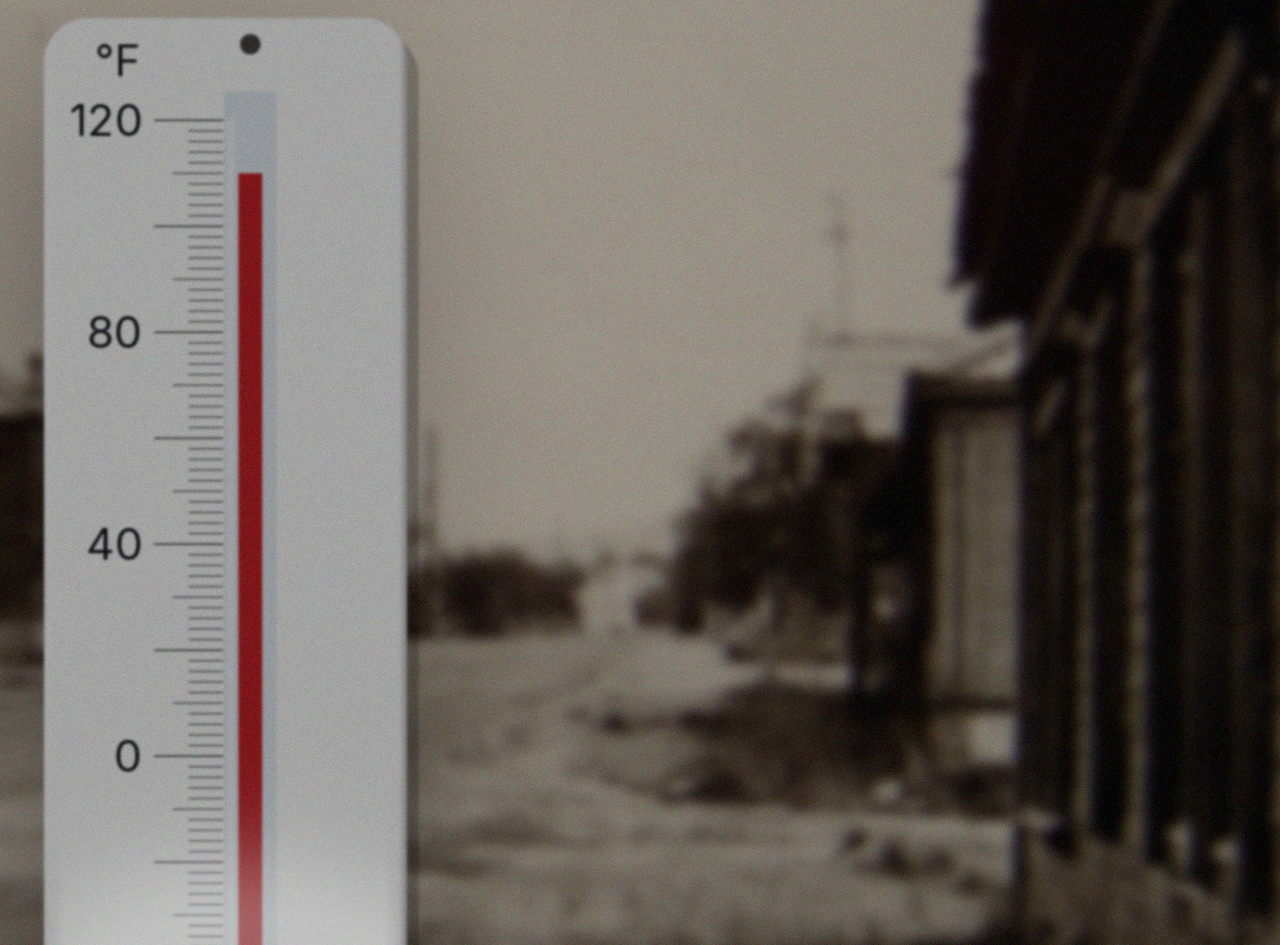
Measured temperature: 110 (°F)
